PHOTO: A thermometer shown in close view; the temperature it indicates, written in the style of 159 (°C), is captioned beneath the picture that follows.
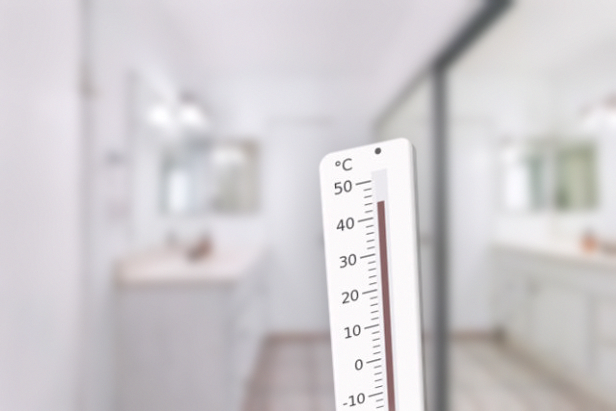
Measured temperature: 44 (°C)
